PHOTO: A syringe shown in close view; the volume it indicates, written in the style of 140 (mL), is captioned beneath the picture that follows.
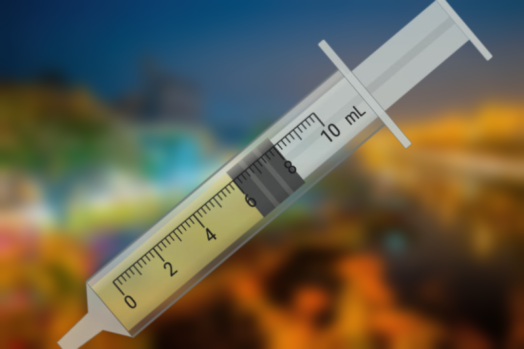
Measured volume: 6 (mL)
